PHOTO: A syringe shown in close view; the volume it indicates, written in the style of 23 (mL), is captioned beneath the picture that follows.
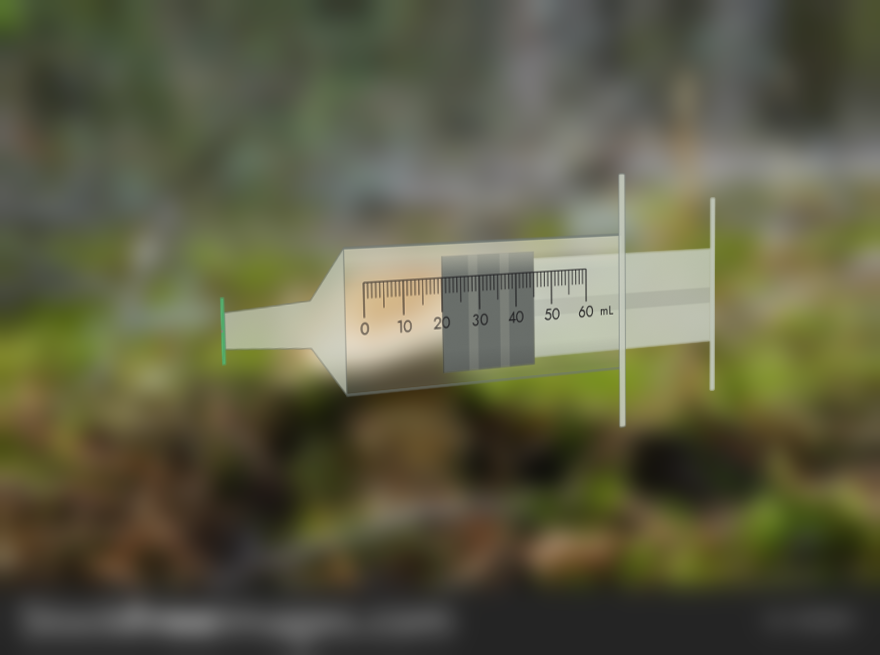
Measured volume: 20 (mL)
